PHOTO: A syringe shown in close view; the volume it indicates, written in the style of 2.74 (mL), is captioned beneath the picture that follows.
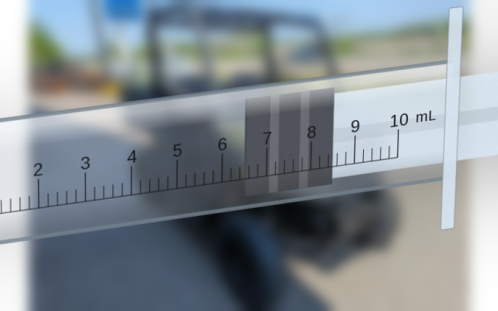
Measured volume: 6.5 (mL)
